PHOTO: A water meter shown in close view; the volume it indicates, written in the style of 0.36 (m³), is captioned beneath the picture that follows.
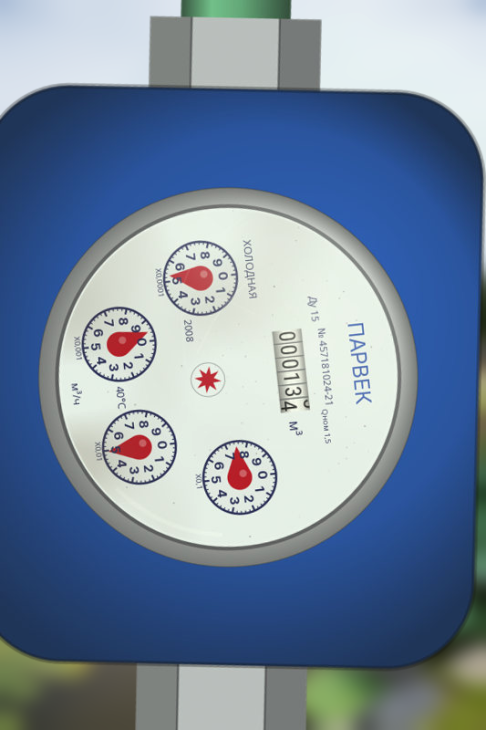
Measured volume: 133.7495 (m³)
